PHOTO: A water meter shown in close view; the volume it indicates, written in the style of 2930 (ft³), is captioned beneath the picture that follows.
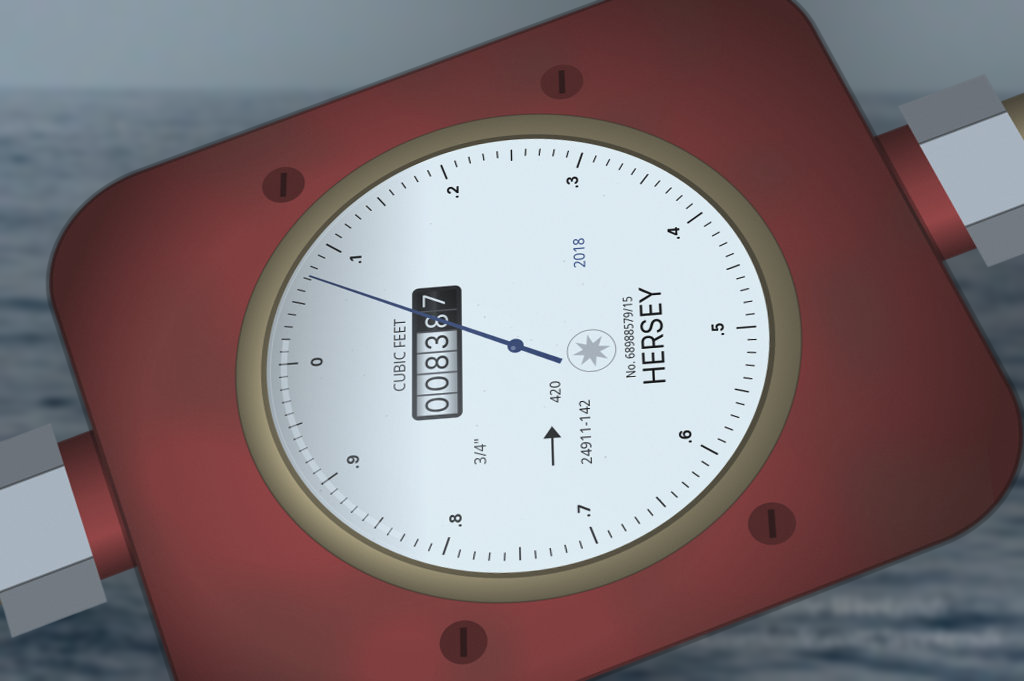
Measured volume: 8387.07 (ft³)
